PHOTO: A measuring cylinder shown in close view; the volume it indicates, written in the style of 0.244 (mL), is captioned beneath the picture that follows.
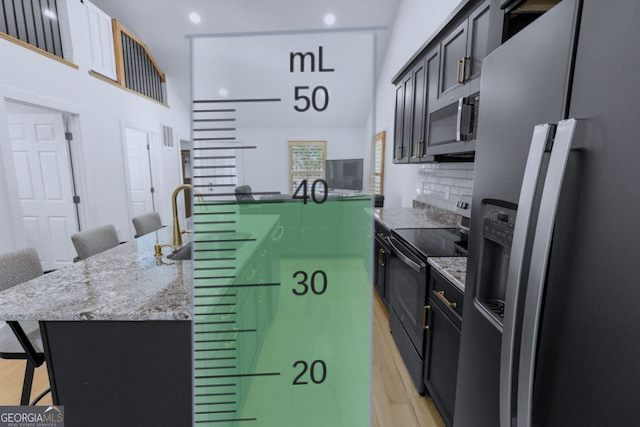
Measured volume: 39 (mL)
